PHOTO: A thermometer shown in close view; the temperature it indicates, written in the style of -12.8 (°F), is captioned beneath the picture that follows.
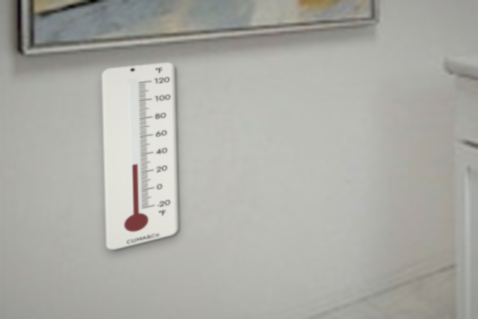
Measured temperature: 30 (°F)
